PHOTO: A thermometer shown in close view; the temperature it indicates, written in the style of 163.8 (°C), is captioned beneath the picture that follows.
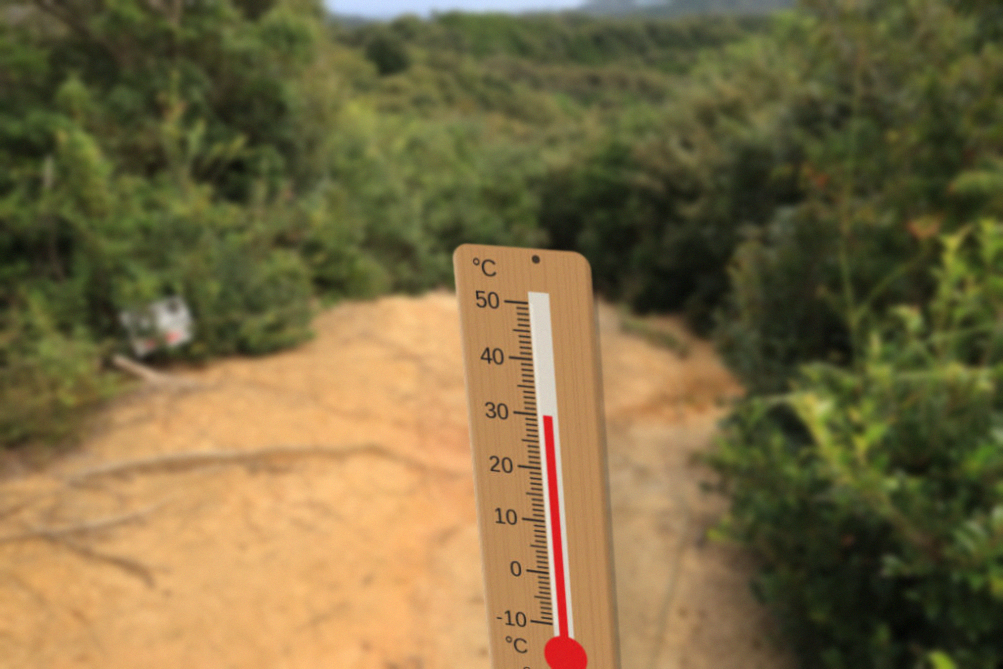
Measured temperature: 30 (°C)
